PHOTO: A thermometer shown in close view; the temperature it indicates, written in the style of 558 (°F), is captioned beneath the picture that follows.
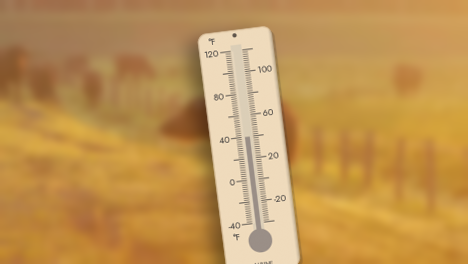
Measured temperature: 40 (°F)
